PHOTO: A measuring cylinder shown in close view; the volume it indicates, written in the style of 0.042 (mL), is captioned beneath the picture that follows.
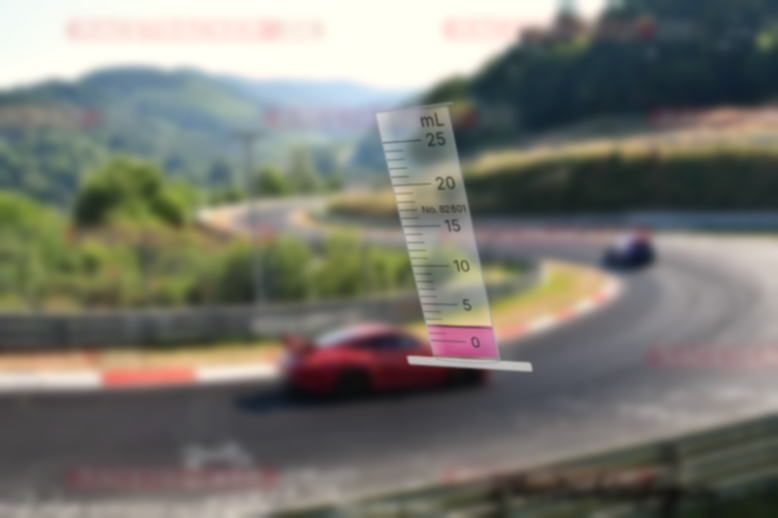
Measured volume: 2 (mL)
